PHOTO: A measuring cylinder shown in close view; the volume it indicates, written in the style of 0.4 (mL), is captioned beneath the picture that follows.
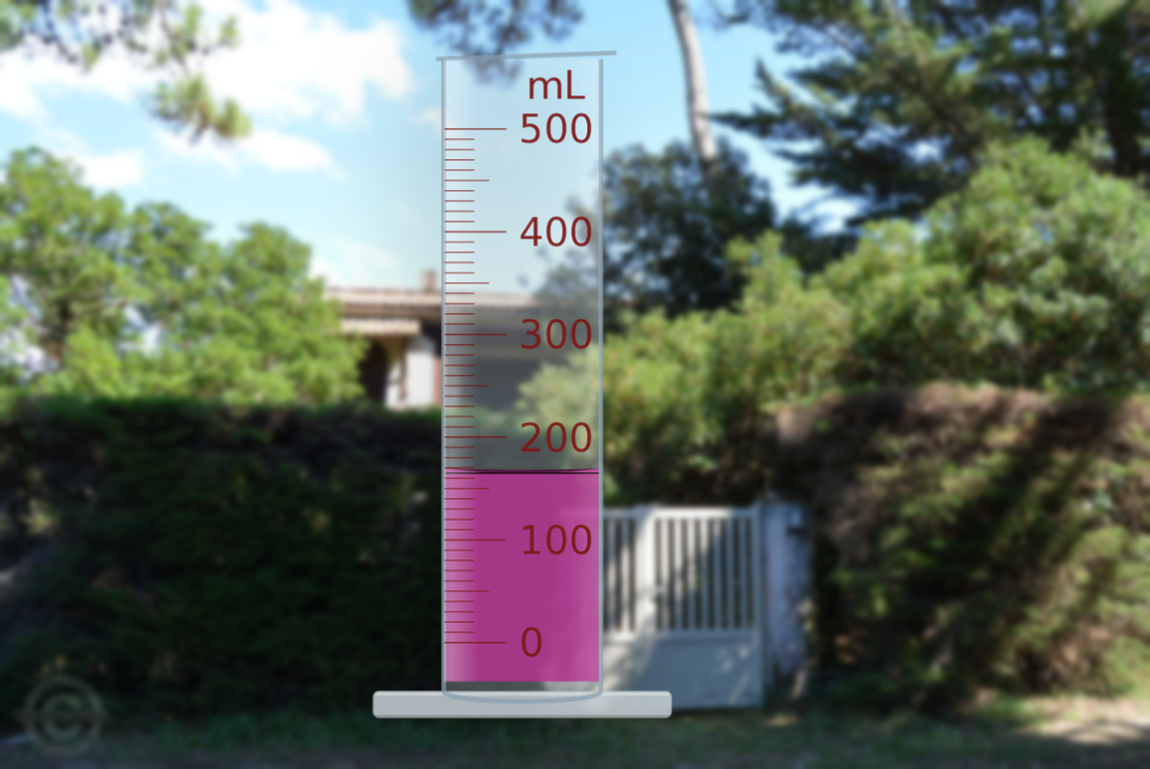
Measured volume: 165 (mL)
